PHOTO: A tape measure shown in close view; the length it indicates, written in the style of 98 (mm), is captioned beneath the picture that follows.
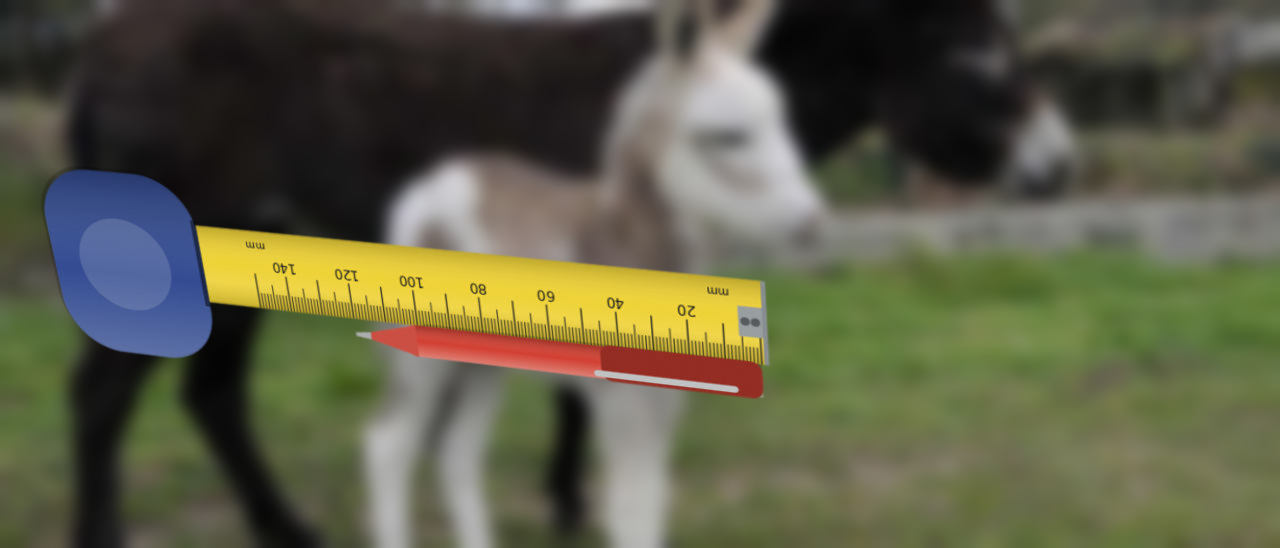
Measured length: 120 (mm)
